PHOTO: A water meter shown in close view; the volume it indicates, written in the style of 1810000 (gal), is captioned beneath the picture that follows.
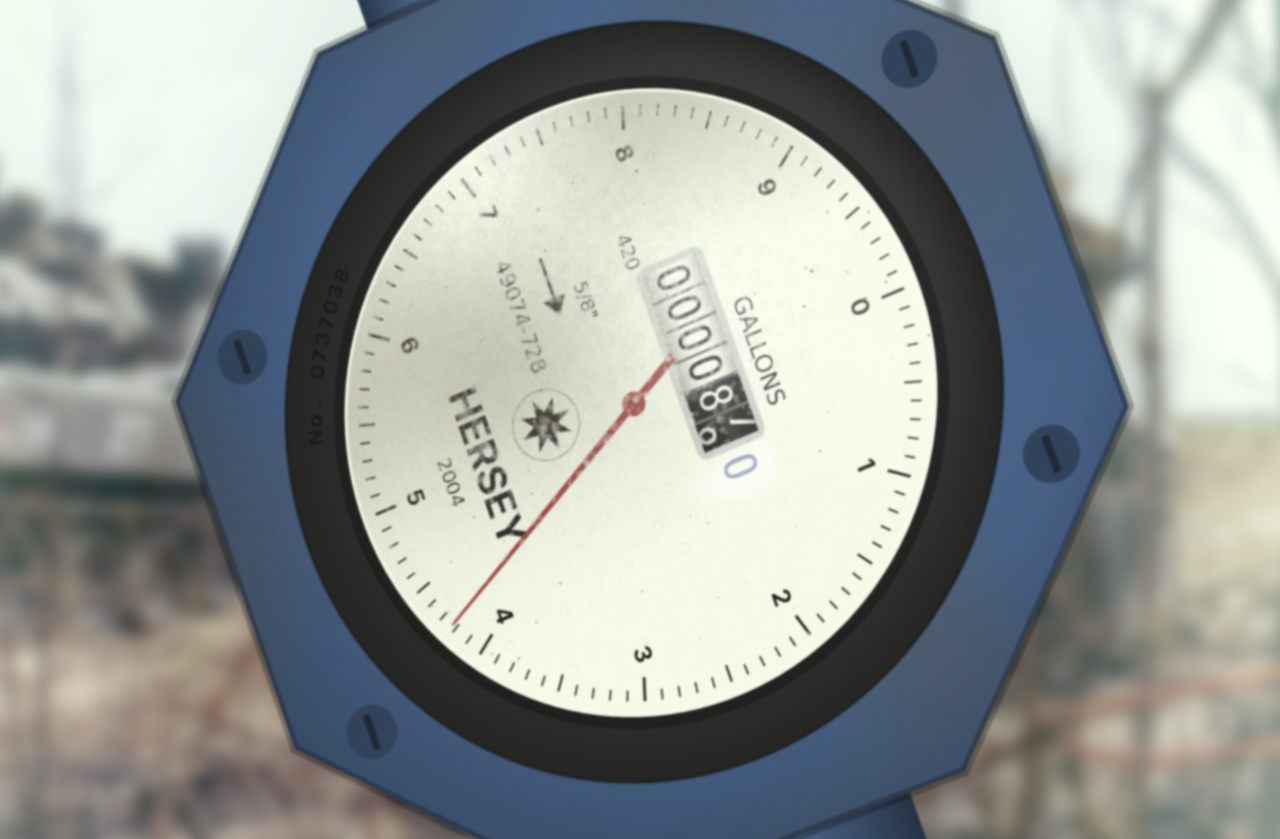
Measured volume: 874.2 (gal)
